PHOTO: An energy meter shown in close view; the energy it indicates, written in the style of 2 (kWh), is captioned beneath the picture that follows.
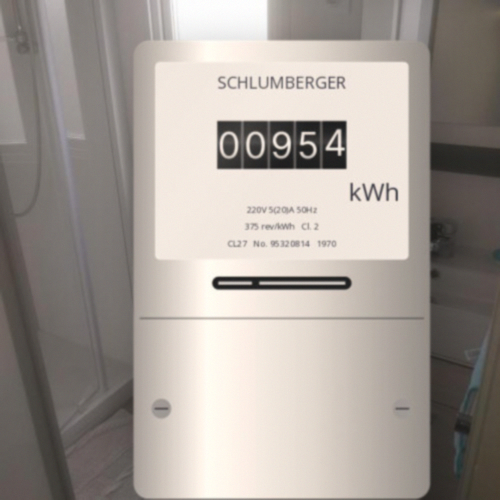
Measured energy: 954 (kWh)
